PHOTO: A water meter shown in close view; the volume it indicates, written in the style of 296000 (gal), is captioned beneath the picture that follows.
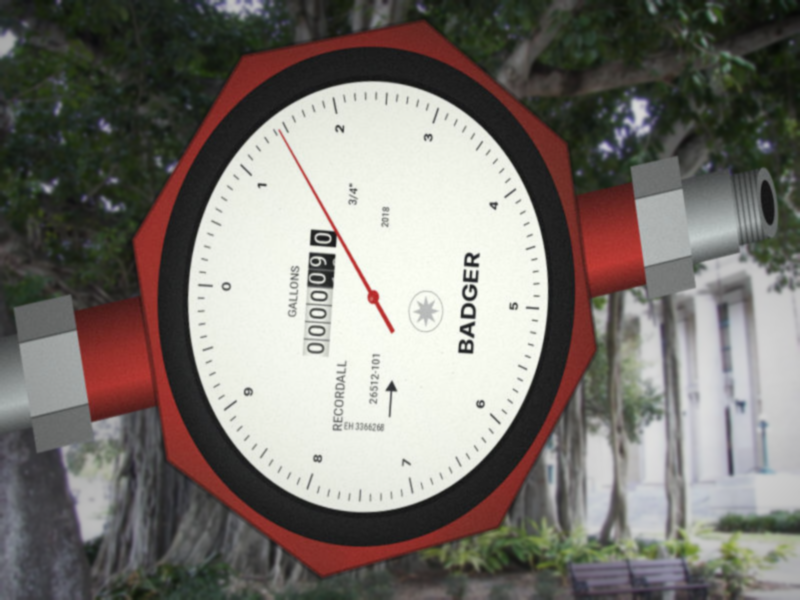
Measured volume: 91.4 (gal)
